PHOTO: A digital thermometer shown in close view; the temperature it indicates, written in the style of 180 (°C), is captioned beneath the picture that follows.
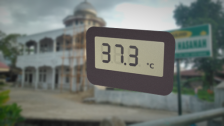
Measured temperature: 37.3 (°C)
